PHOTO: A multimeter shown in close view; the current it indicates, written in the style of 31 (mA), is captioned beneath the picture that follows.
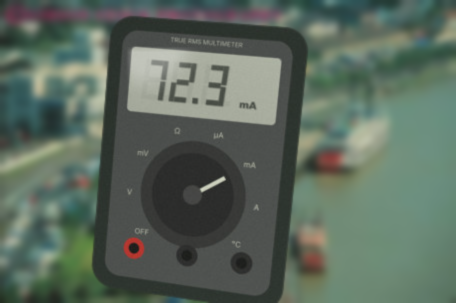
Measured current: 72.3 (mA)
